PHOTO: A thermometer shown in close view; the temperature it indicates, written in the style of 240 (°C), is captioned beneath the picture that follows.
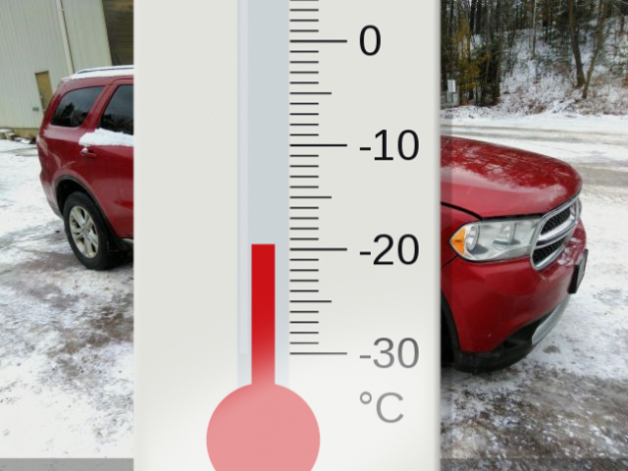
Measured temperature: -19.5 (°C)
